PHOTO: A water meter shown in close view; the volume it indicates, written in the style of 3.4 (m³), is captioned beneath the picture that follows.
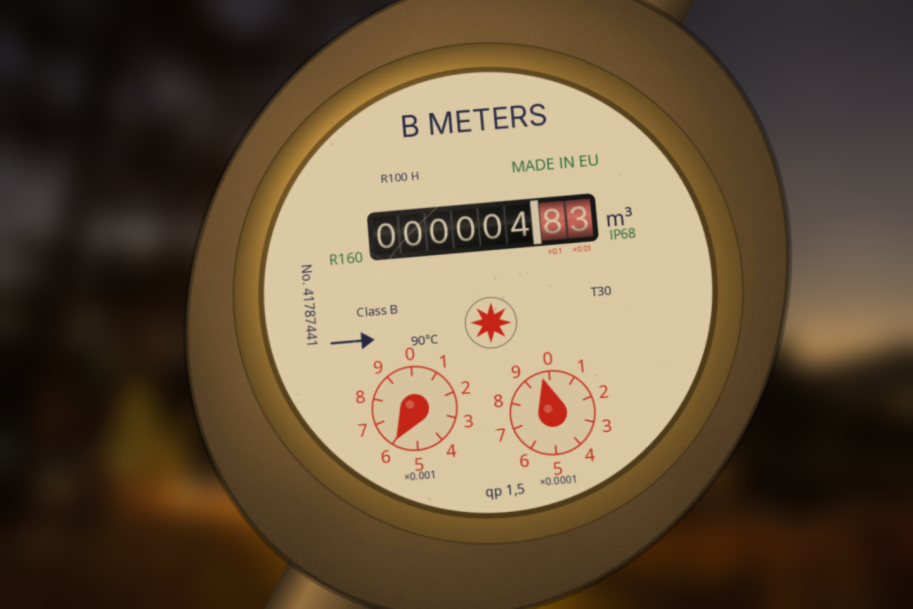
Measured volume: 4.8359 (m³)
